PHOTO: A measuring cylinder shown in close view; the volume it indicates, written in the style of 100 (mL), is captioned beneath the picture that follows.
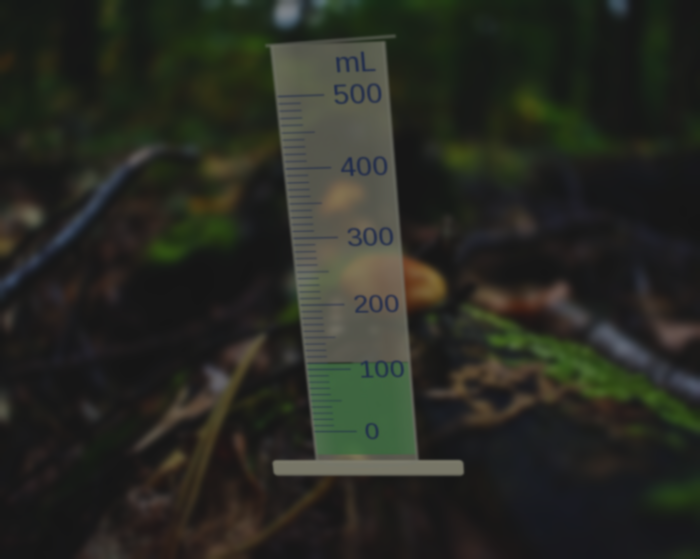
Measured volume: 110 (mL)
